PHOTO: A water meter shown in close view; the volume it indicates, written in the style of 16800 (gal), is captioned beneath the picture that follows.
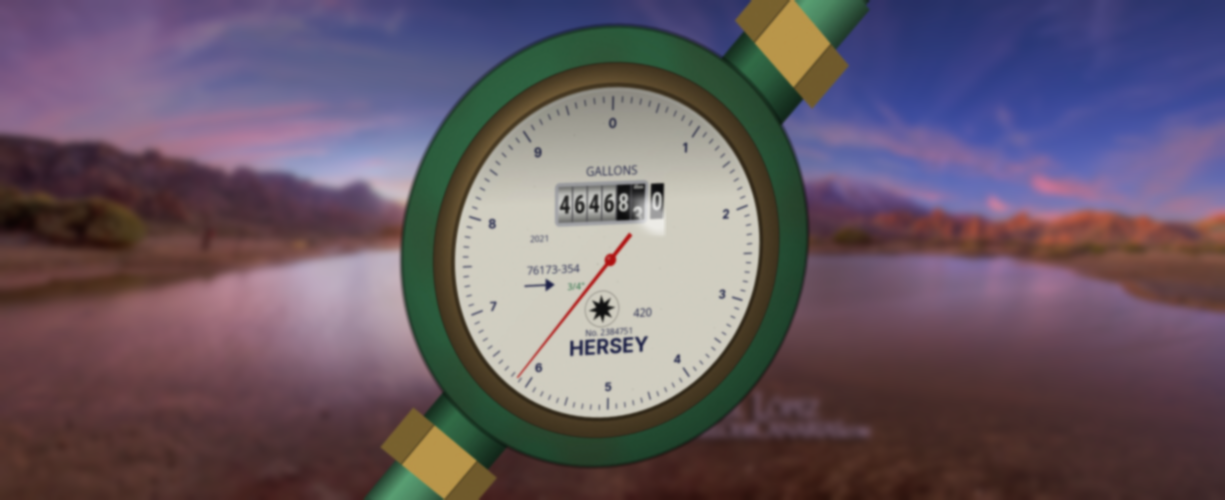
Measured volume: 4646826.1 (gal)
